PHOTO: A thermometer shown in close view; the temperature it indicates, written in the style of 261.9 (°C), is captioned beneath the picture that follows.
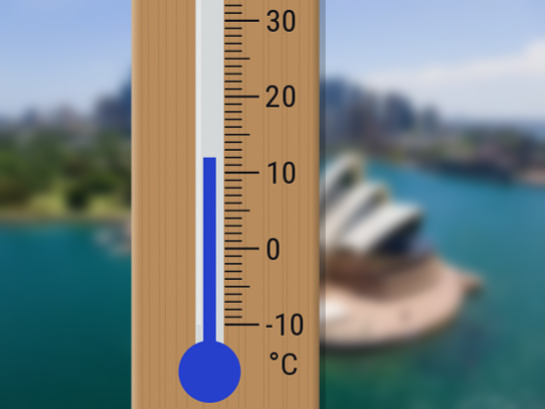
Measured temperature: 12 (°C)
